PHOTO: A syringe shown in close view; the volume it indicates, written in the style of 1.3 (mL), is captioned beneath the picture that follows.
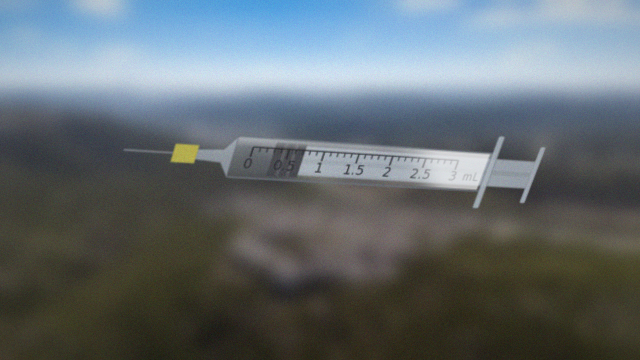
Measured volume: 0.3 (mL)
